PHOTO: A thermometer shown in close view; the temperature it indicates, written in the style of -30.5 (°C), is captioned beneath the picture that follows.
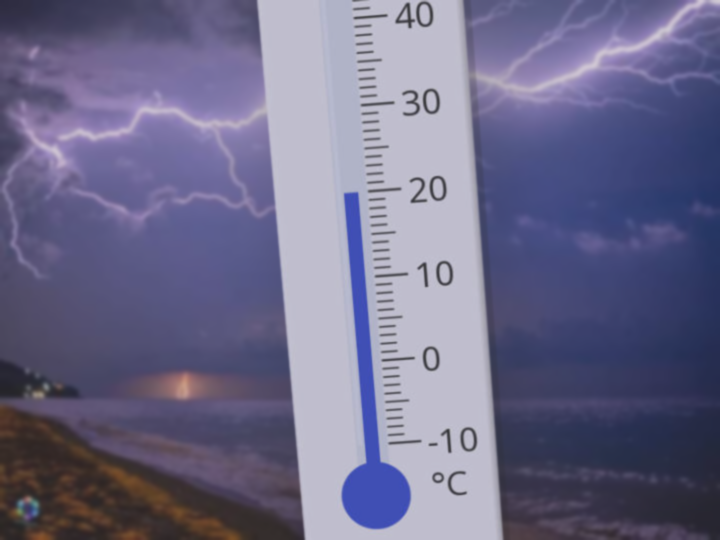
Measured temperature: 20 (°C)
